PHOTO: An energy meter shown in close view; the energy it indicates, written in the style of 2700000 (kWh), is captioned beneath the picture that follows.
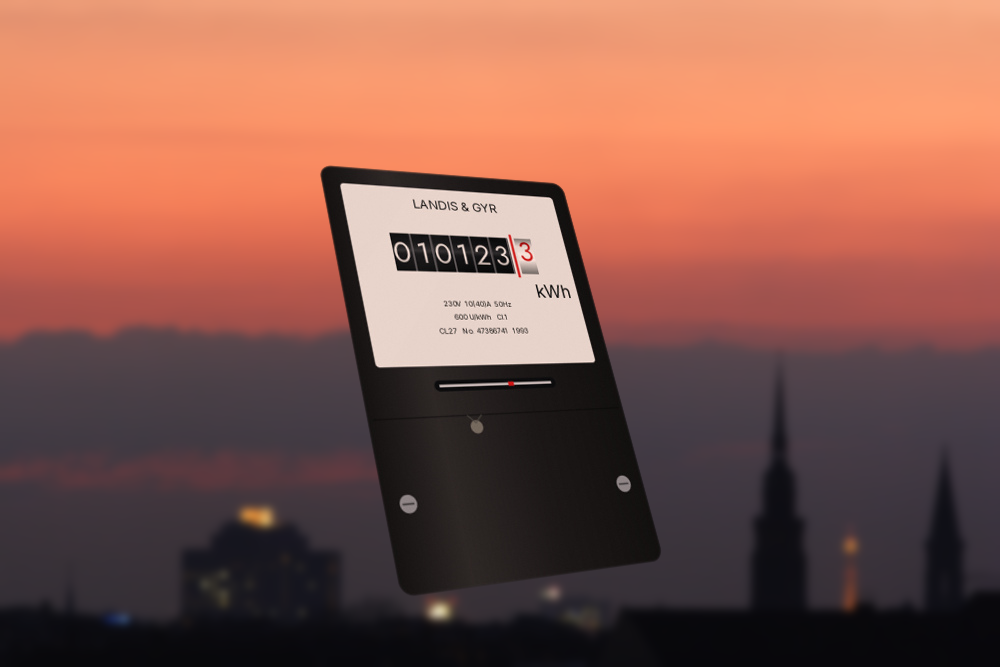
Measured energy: 10123.3 (kWh)
